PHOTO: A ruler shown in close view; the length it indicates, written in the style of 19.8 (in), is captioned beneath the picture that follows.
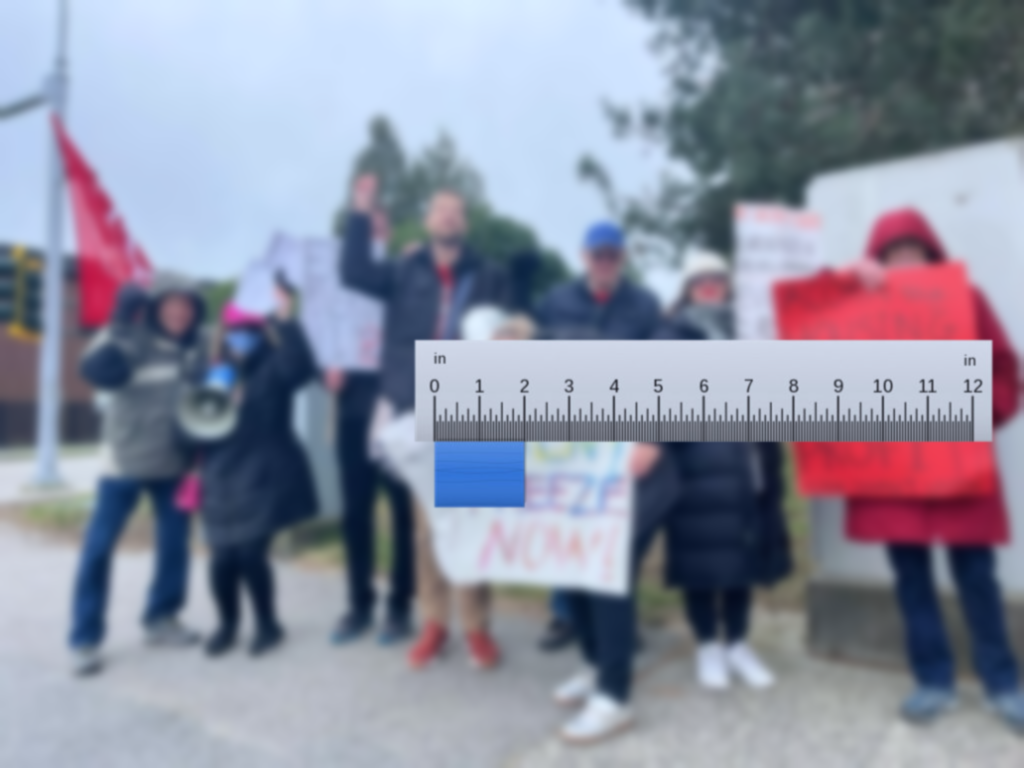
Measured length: 2 (in)
